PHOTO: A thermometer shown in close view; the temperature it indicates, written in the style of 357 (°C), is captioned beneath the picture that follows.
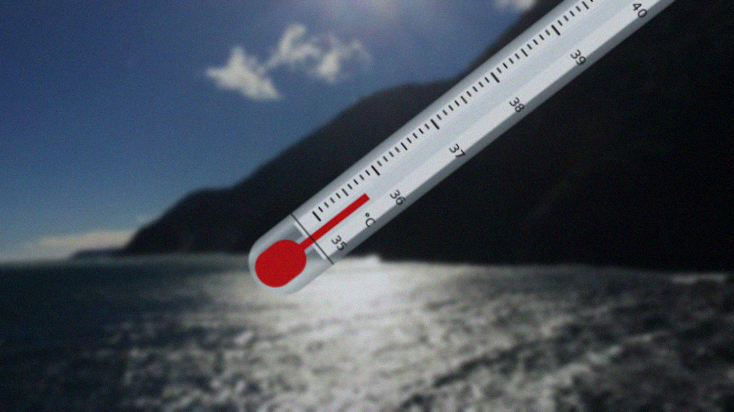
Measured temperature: 35.7 (°C)
